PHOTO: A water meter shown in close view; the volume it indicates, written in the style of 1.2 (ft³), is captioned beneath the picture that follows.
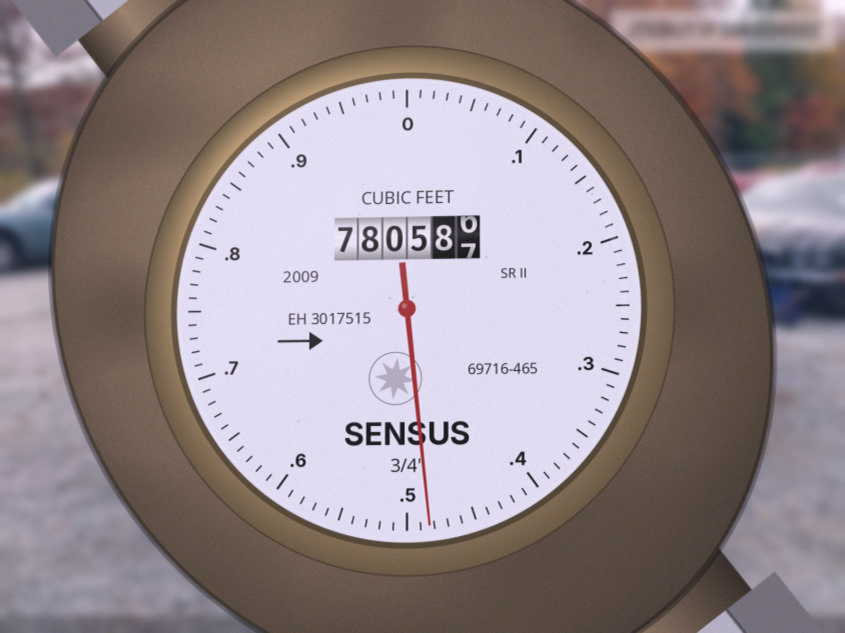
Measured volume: 780586.48 (ft³)
